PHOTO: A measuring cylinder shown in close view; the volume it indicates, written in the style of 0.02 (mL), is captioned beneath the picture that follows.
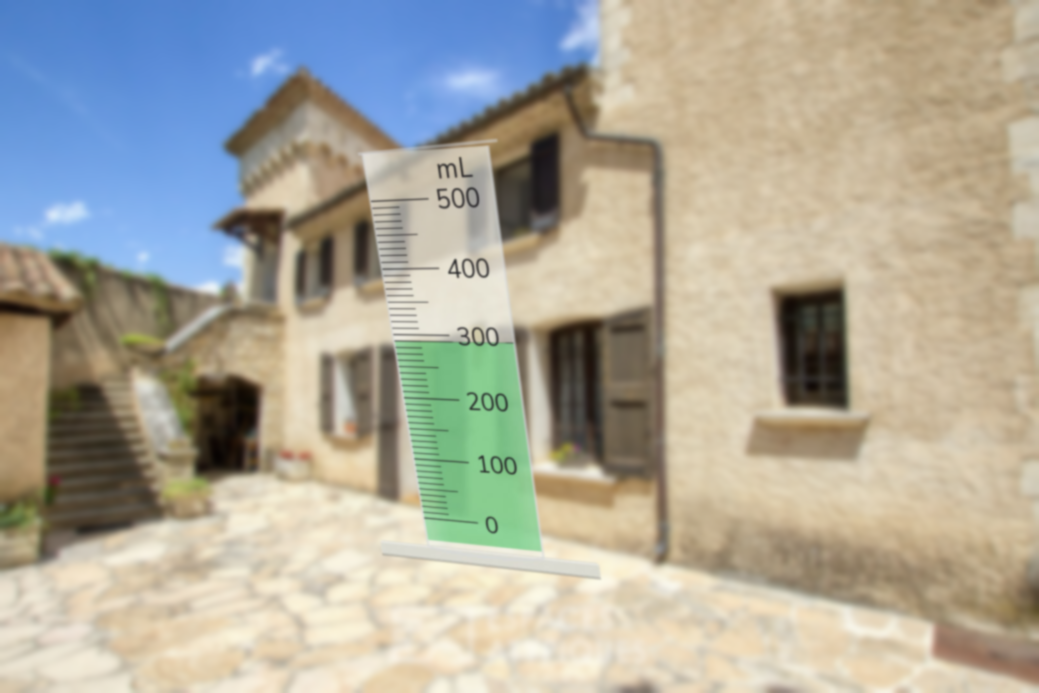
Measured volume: 290 (mL)
